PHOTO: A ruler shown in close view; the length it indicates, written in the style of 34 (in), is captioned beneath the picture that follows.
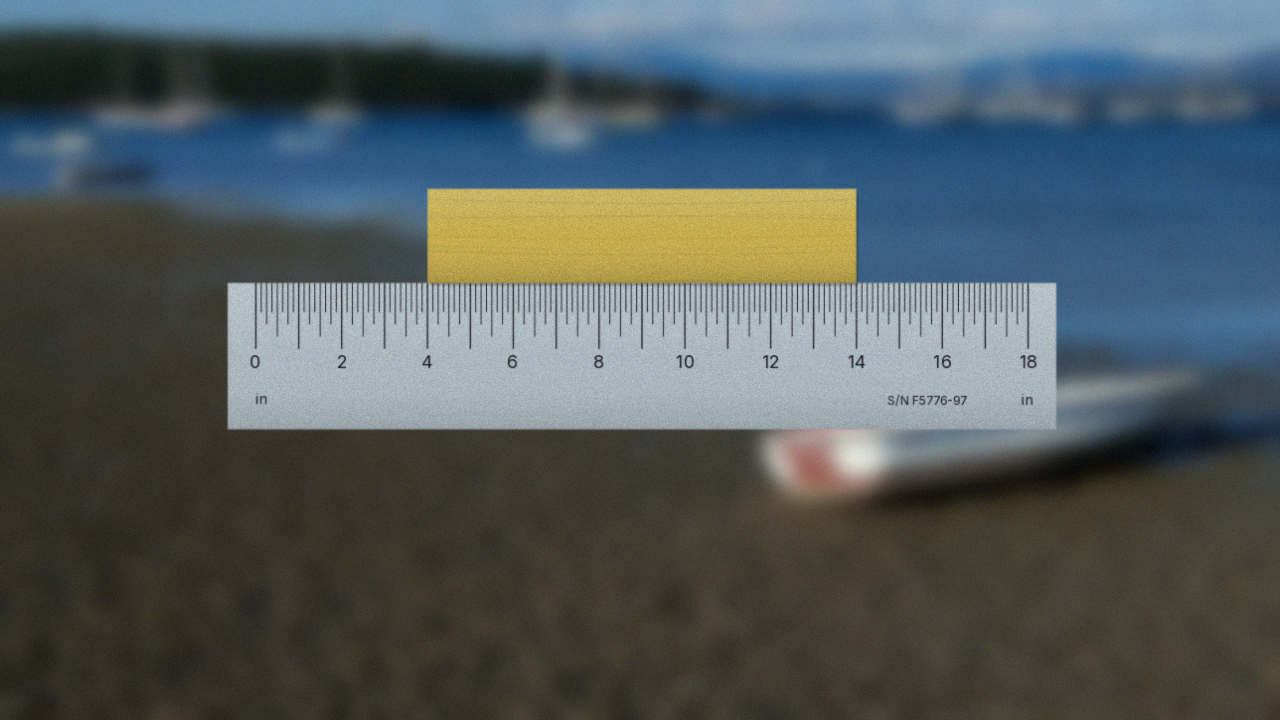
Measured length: 10 (in)
